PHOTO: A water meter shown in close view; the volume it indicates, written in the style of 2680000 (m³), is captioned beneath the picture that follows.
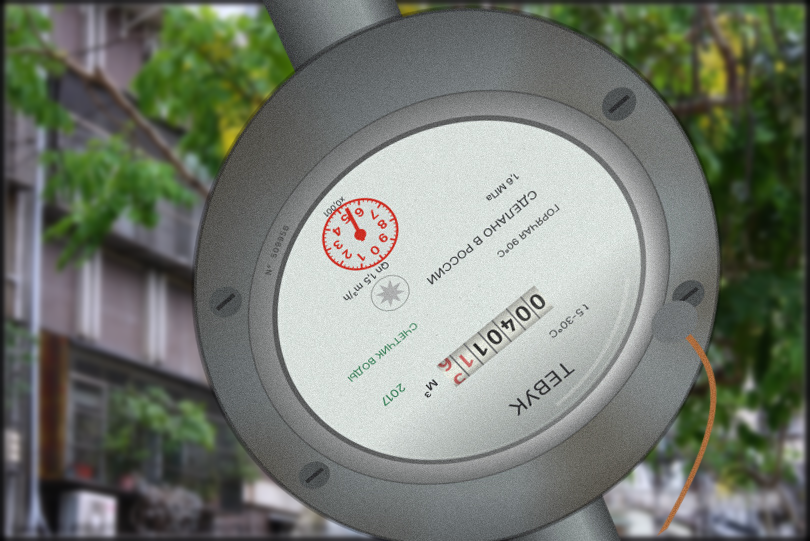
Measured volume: 401.155 (m³)
